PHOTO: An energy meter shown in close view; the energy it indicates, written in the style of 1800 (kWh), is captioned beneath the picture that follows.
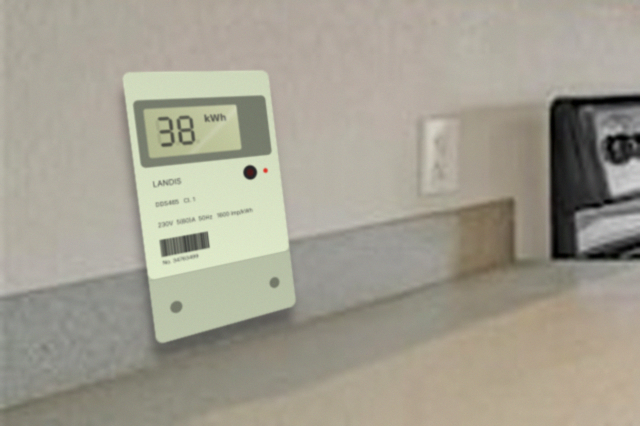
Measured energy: 38 (kWh)
